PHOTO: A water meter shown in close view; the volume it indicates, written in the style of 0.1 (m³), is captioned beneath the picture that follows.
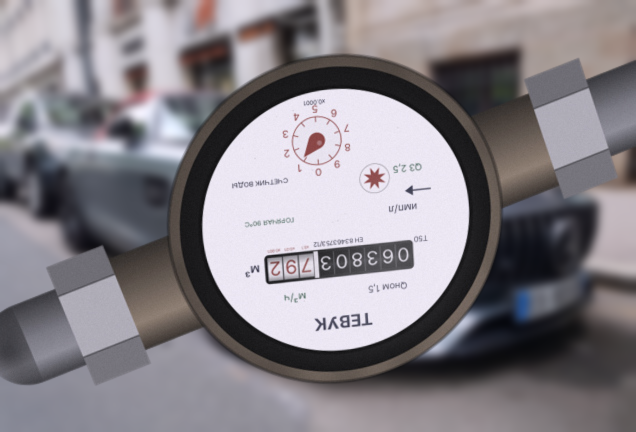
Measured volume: 63803.7921 (m³)
